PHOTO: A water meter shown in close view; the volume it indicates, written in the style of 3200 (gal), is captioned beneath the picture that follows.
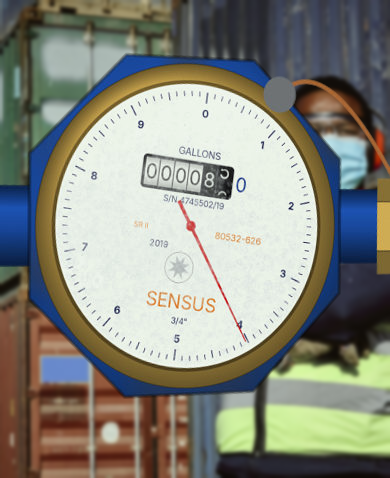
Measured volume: 854.0 (gal)
